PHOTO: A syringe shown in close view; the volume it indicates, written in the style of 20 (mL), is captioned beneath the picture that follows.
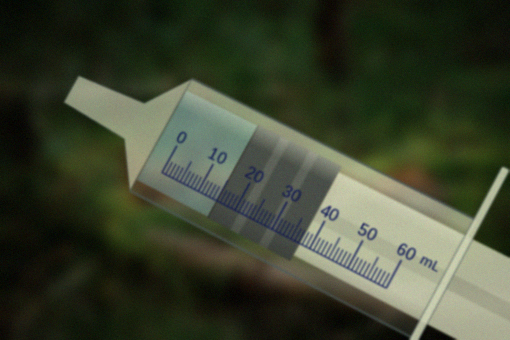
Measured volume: 15 (mL)
